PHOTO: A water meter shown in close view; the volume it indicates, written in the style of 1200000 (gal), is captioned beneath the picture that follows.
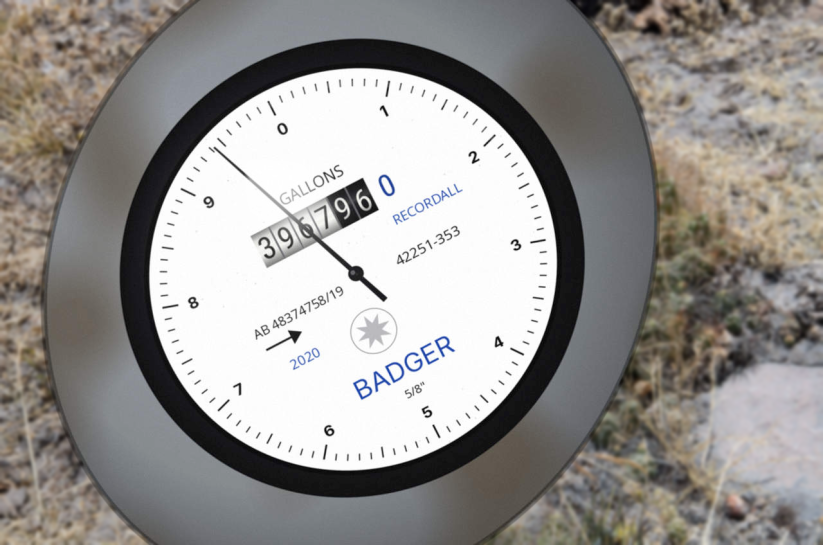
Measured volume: 3967959.4 (gal)
